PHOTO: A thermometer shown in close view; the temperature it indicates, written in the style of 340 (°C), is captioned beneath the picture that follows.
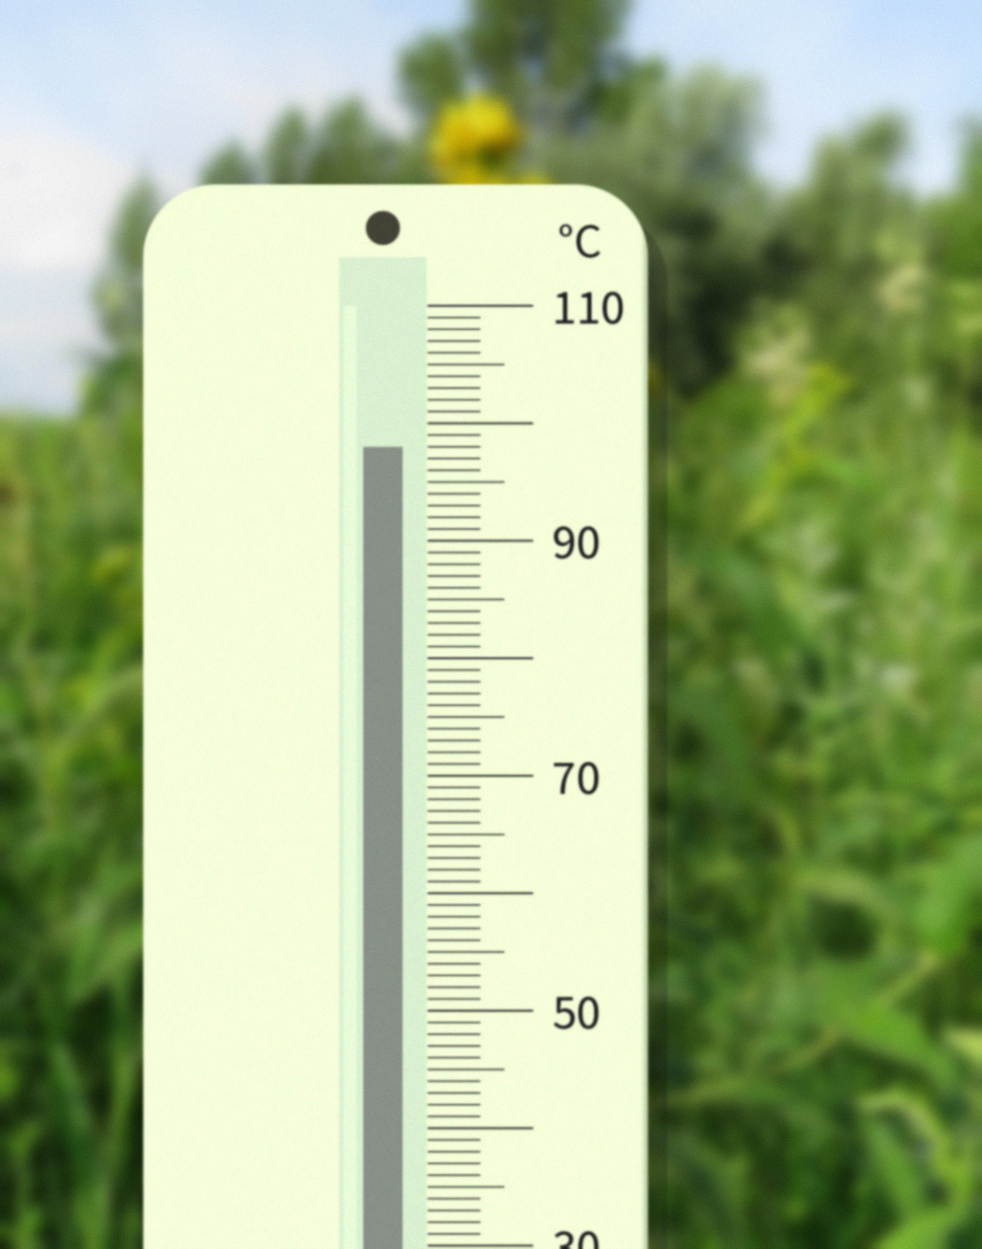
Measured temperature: 98 (°C)
